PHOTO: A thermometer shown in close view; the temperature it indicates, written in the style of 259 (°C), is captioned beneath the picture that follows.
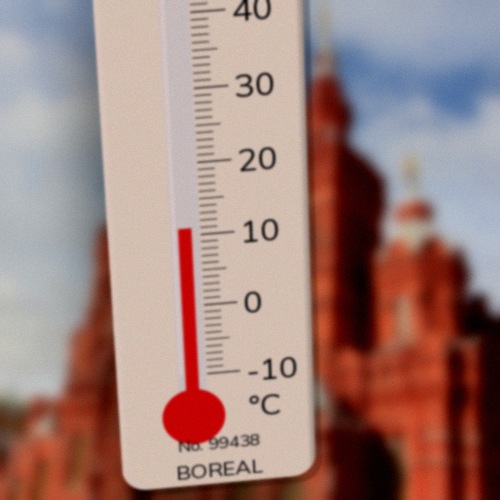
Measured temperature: 11 (°C)
